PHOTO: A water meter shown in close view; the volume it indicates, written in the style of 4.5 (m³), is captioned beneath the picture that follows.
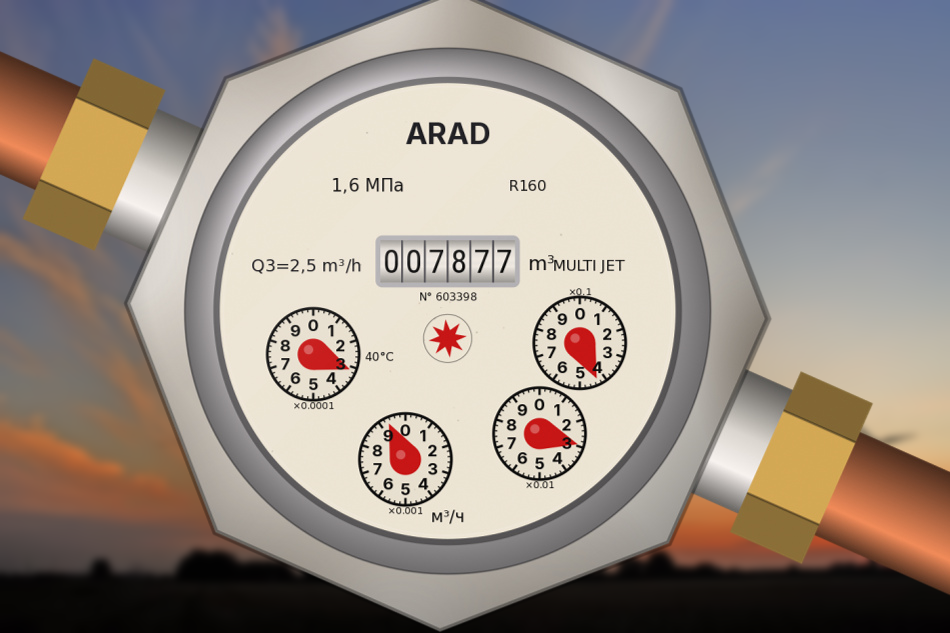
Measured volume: 7877.4293 (m³)
